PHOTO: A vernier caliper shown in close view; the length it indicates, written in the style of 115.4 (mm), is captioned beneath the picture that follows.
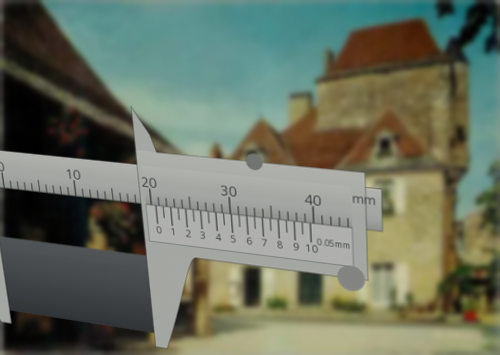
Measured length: 20.6 (mm)
